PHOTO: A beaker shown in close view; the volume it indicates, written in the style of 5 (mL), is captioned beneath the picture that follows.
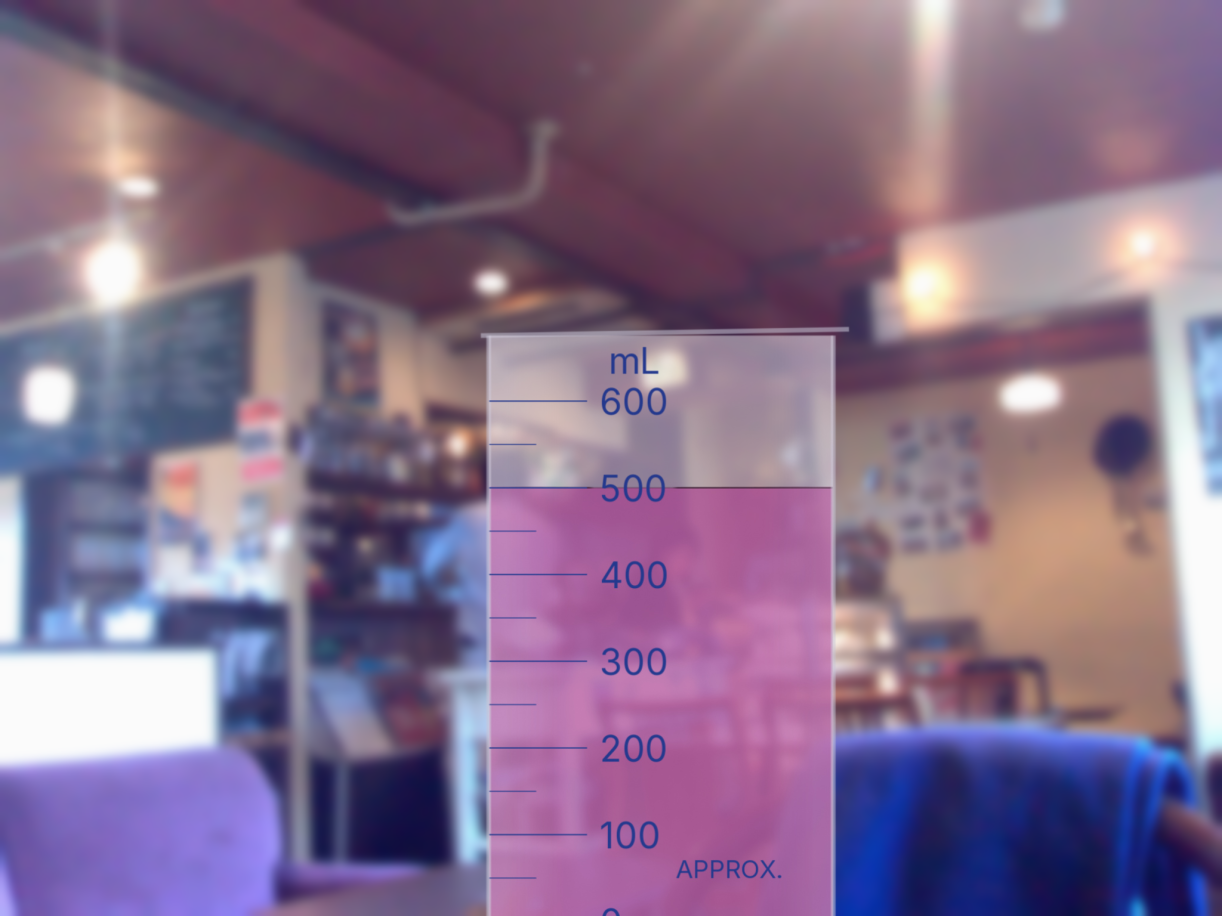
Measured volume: 500 (mL)
